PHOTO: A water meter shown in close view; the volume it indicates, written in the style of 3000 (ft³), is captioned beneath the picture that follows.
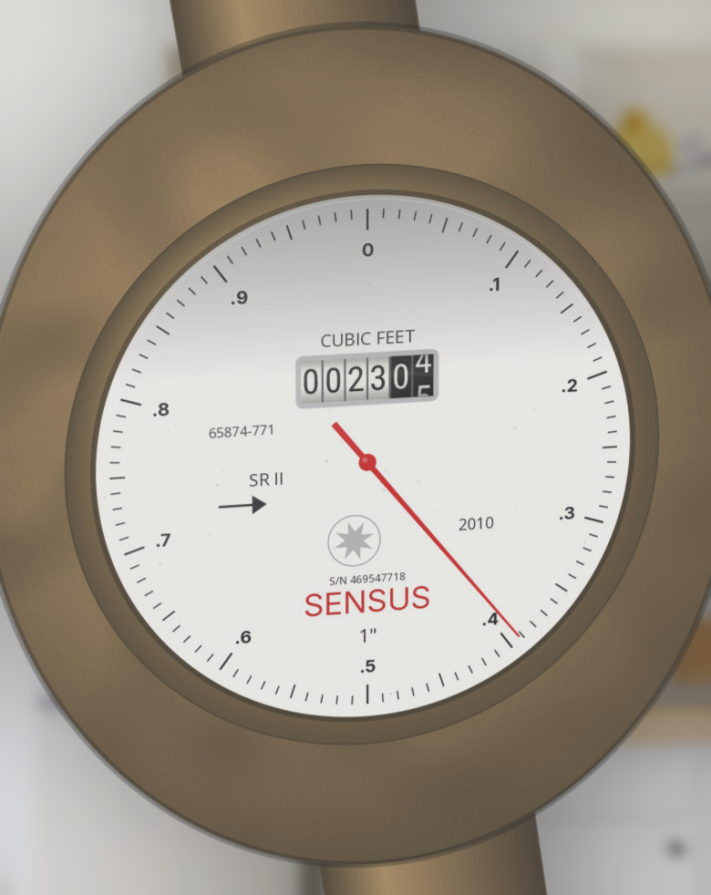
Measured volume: 2304.39 (ft³)
